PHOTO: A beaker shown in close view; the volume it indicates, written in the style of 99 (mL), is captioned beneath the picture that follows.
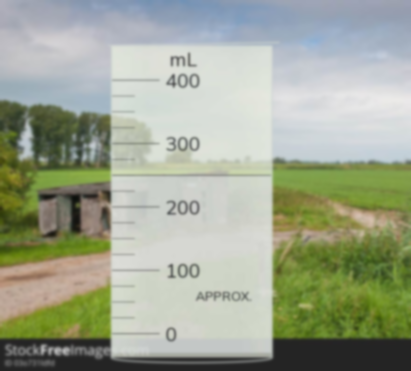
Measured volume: 250 (mL)
